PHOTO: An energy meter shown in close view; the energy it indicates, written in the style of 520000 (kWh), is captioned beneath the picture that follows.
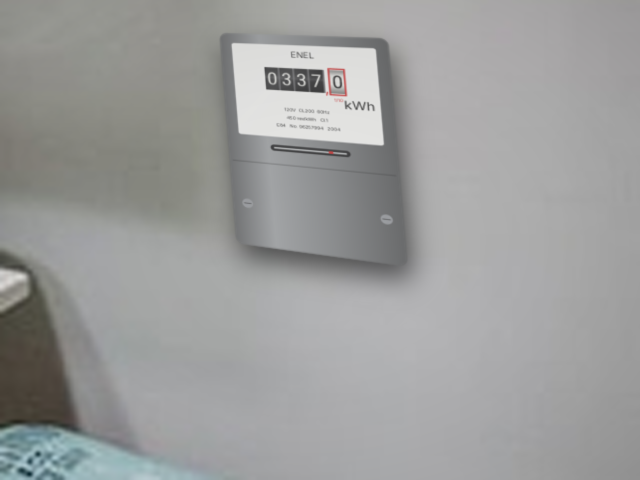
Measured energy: 337.0 (kWh)
